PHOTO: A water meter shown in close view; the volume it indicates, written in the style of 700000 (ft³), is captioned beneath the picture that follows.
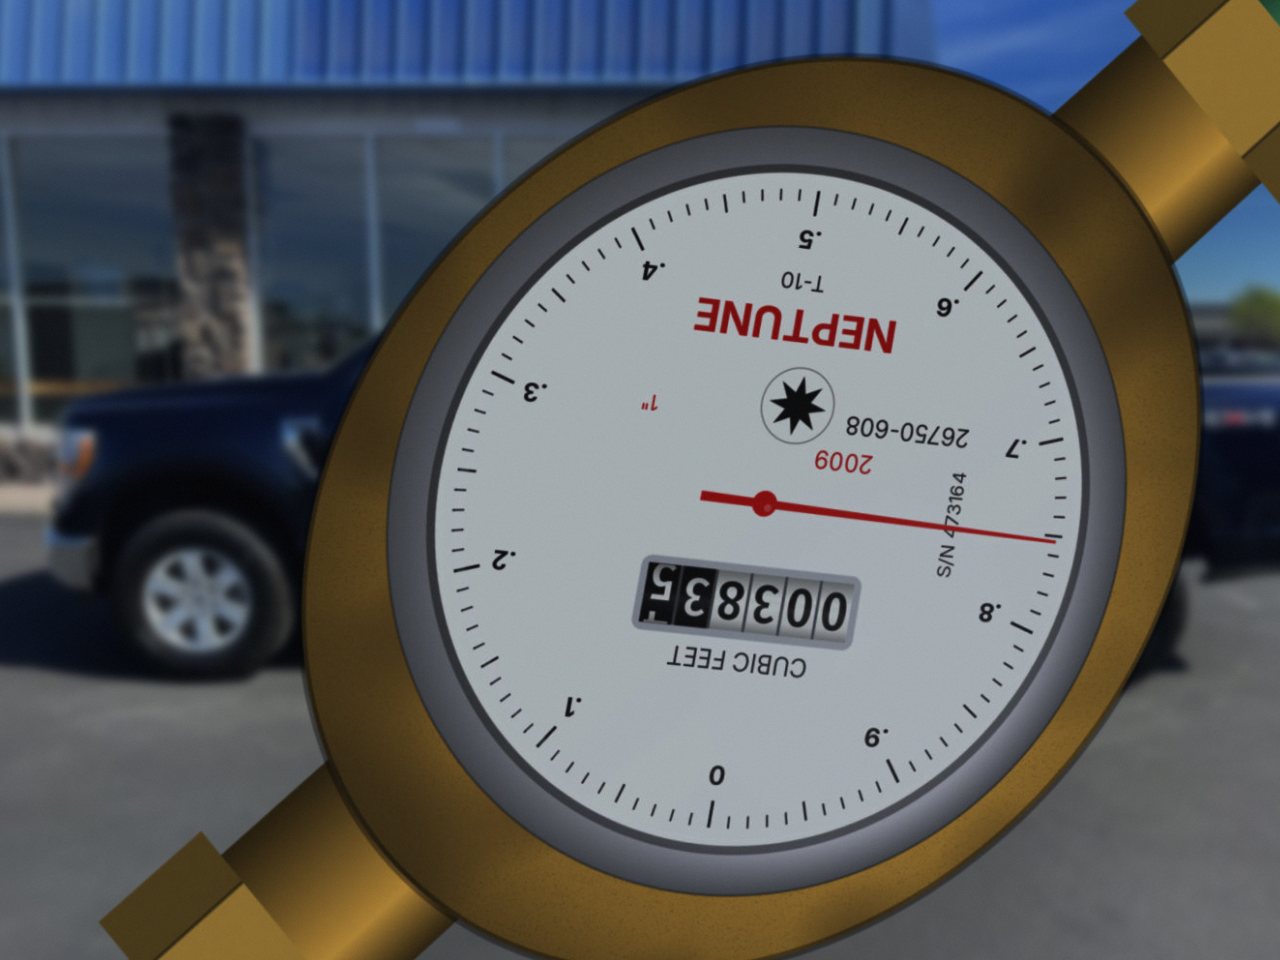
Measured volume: 3834.75 (ft³)
